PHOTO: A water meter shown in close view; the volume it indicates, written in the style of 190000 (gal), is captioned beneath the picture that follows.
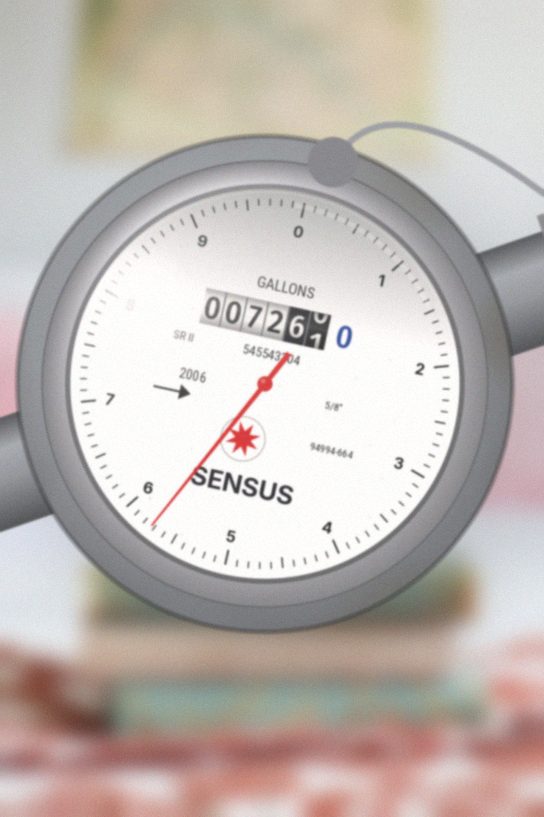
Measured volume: 72605.7 (gal)
